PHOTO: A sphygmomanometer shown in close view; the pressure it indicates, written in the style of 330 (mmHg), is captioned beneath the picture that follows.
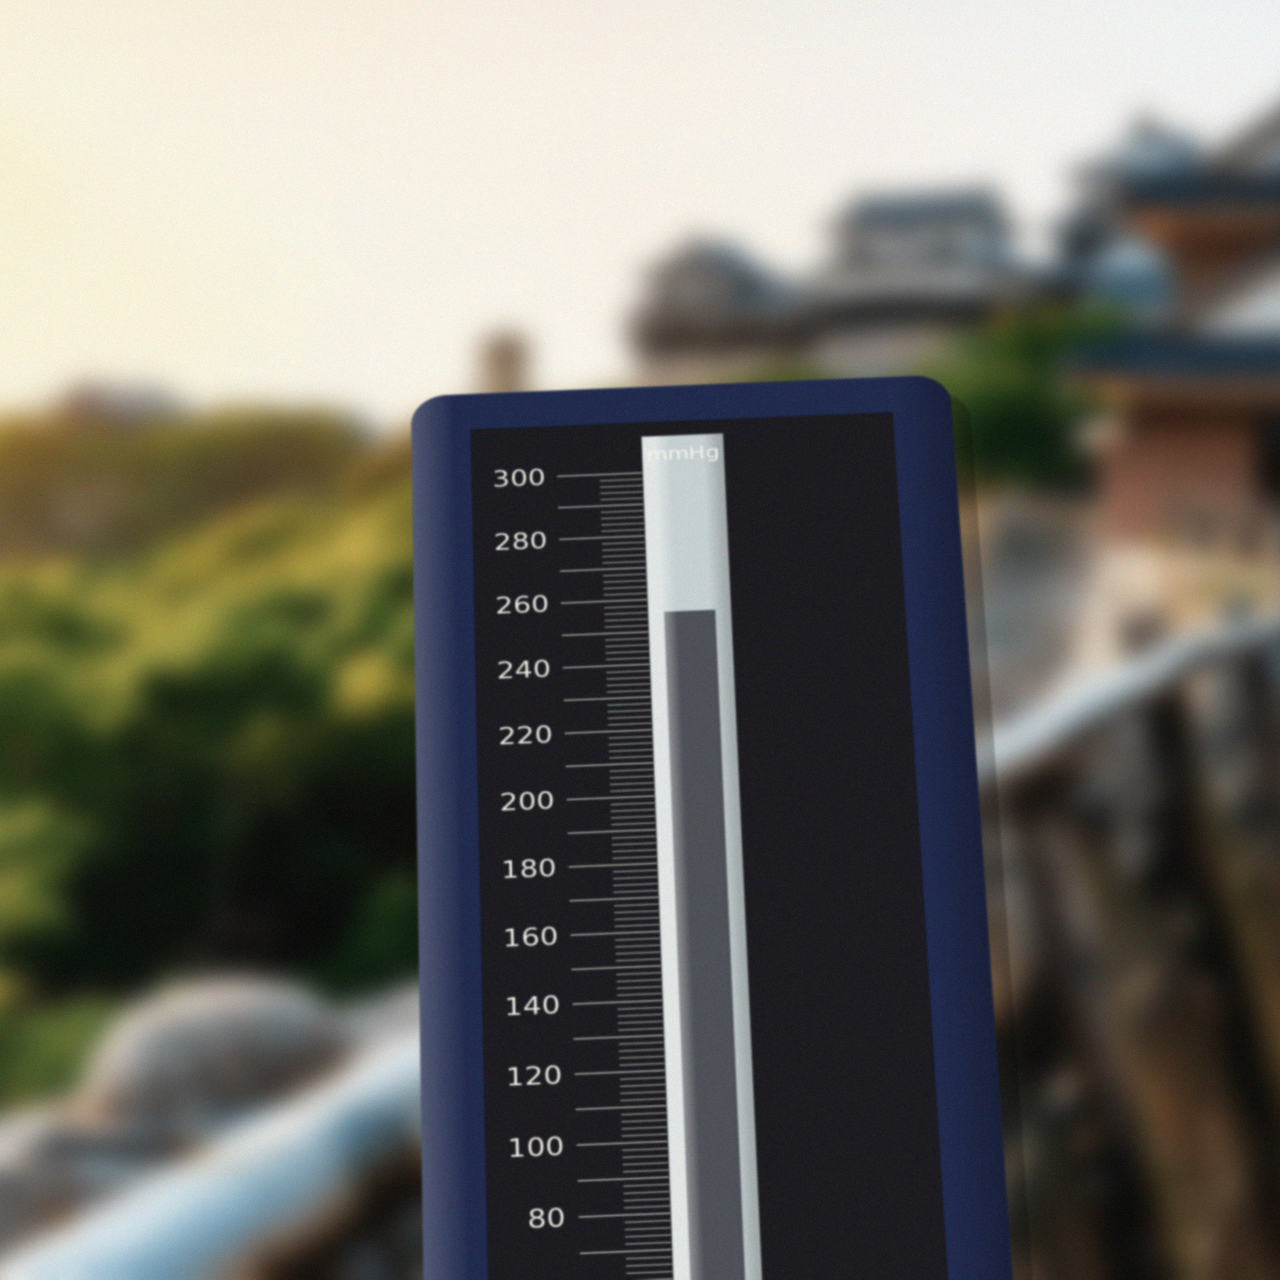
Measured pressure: 256 (mmHg)
